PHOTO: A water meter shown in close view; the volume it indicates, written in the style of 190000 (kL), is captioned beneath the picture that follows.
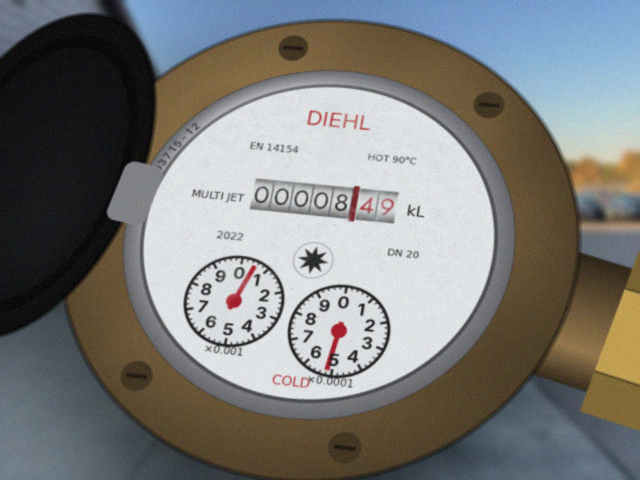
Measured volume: 8.4905 (kL)
